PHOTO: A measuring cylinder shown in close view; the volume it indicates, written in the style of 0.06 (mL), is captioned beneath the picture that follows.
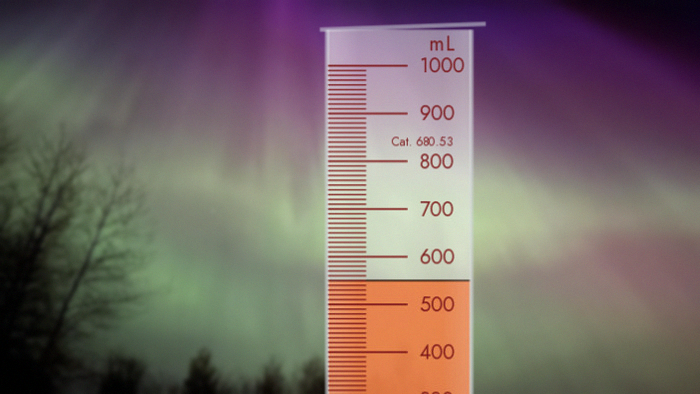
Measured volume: 550 (mL)
